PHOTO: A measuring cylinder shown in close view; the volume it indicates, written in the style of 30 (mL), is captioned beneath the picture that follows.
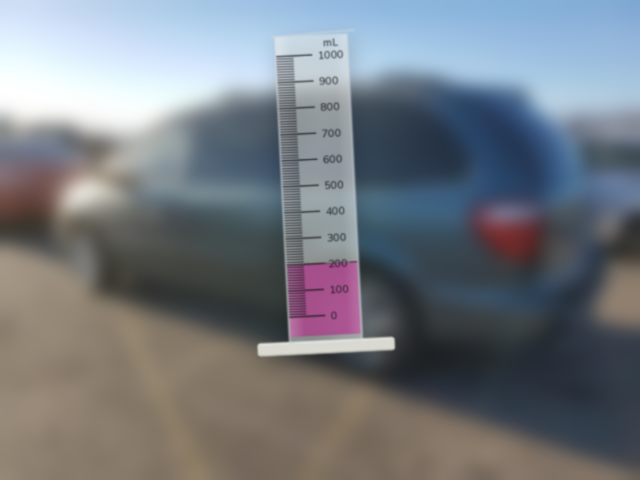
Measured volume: 200 (mL)
